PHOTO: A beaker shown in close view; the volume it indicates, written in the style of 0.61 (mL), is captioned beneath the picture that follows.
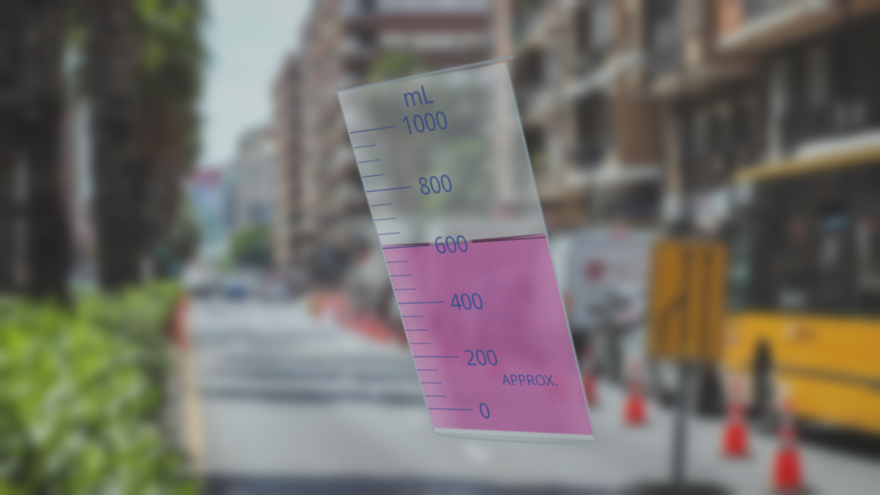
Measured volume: 600 (mL)
